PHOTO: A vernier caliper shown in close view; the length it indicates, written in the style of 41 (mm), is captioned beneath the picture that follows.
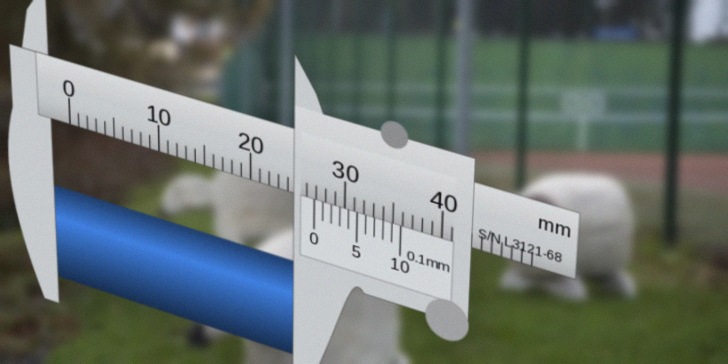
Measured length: 26.8 (mm)
